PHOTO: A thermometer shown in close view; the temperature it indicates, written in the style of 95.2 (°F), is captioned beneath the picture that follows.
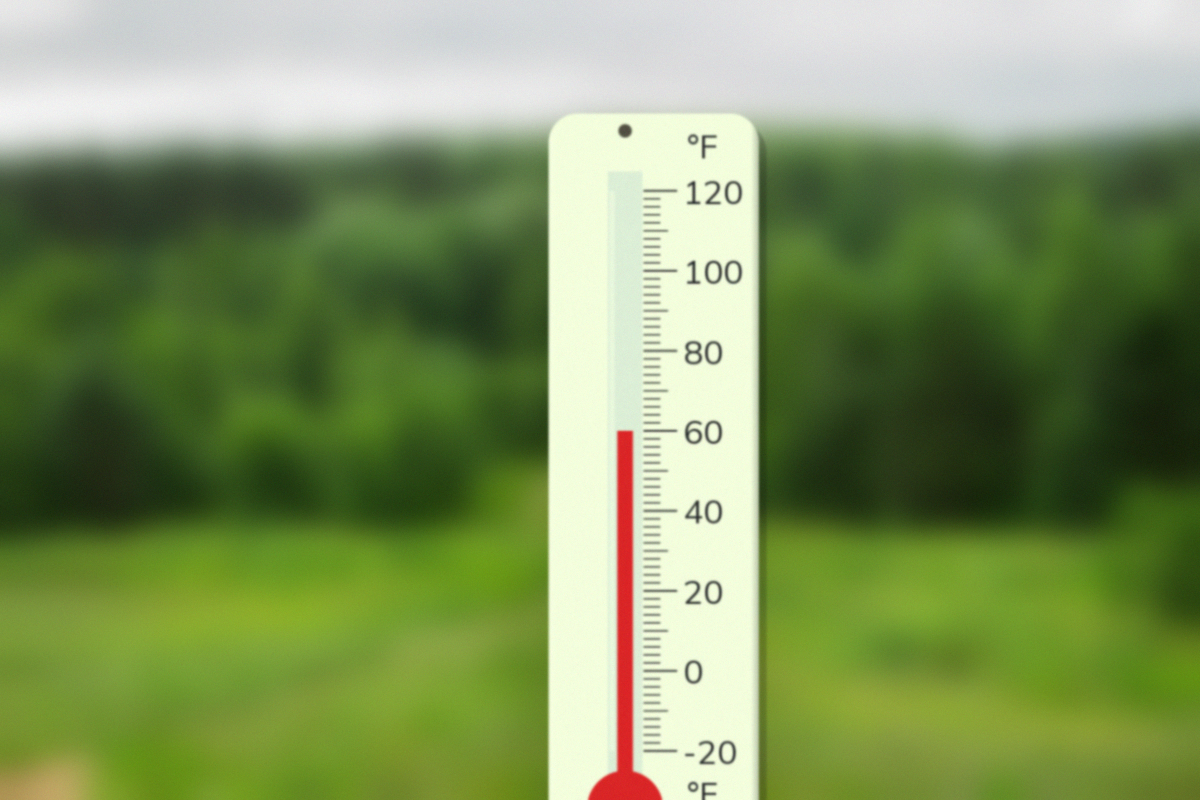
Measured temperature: 60 (°F)
